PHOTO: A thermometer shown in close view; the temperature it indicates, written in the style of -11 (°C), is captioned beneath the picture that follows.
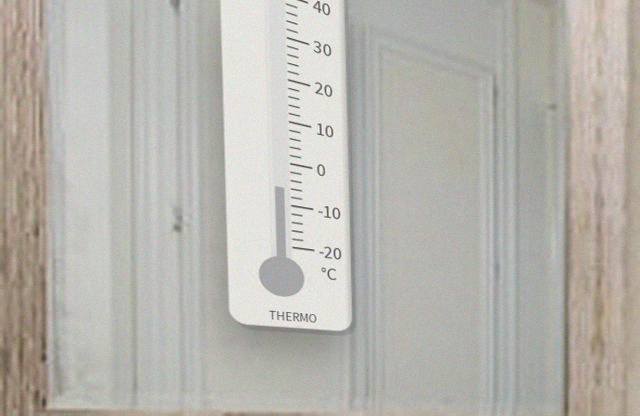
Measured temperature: -6 (°C)
